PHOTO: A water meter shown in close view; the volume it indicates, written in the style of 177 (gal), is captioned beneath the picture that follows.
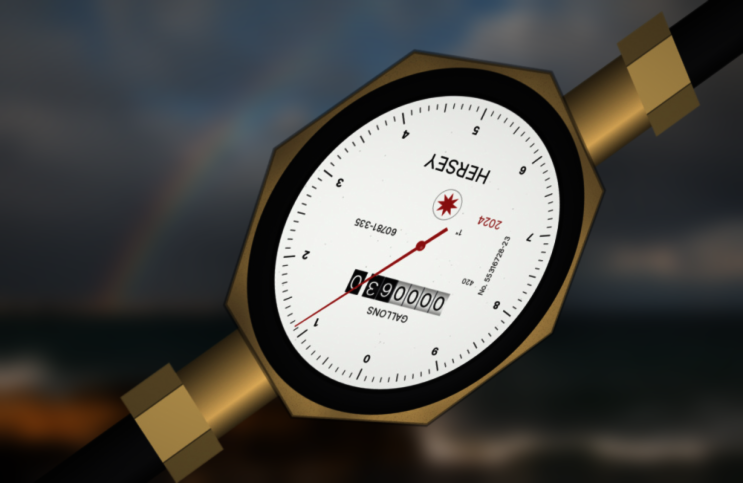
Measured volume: 631.1 (gal)
